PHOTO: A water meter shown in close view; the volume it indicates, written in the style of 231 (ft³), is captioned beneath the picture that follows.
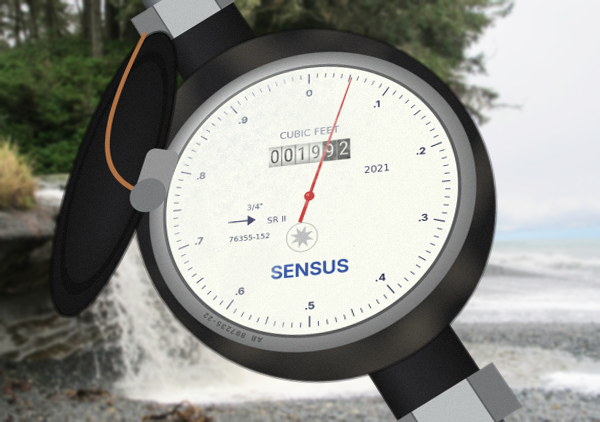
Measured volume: 1992.05 (ft³)
